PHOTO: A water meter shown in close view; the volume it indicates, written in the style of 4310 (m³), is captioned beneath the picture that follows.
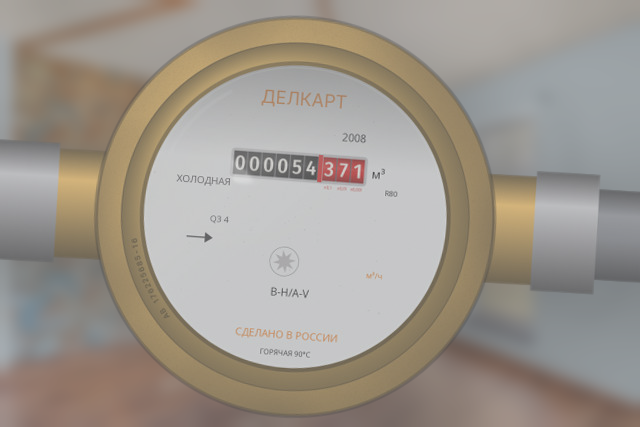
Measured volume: 54.371 (m³)
